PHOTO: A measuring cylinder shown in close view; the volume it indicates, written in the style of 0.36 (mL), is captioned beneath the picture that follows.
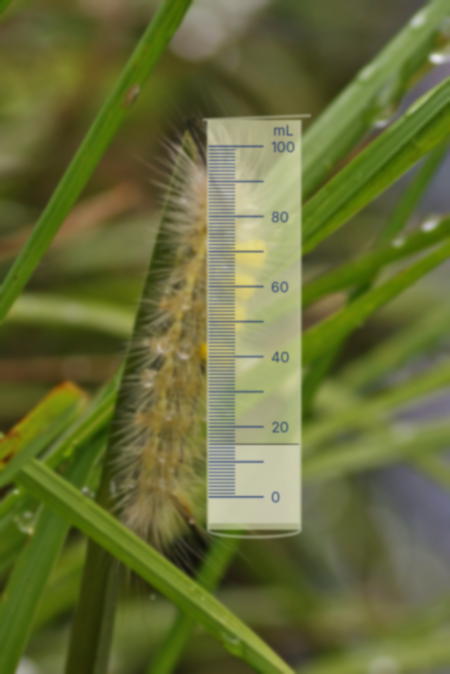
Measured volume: 15 (mL)
